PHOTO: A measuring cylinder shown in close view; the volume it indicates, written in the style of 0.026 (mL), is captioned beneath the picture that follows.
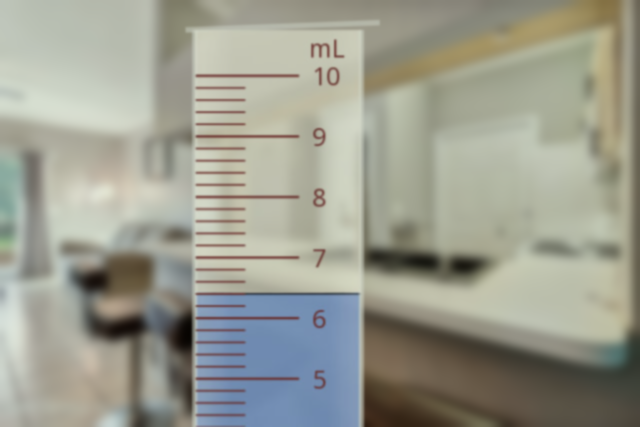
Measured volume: 6.4 (mL)
